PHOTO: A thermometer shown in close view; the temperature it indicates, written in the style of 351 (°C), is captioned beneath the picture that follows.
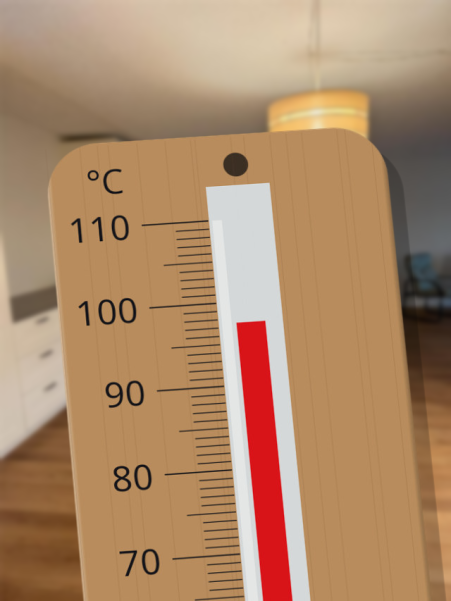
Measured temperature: 97.5 (°C)
